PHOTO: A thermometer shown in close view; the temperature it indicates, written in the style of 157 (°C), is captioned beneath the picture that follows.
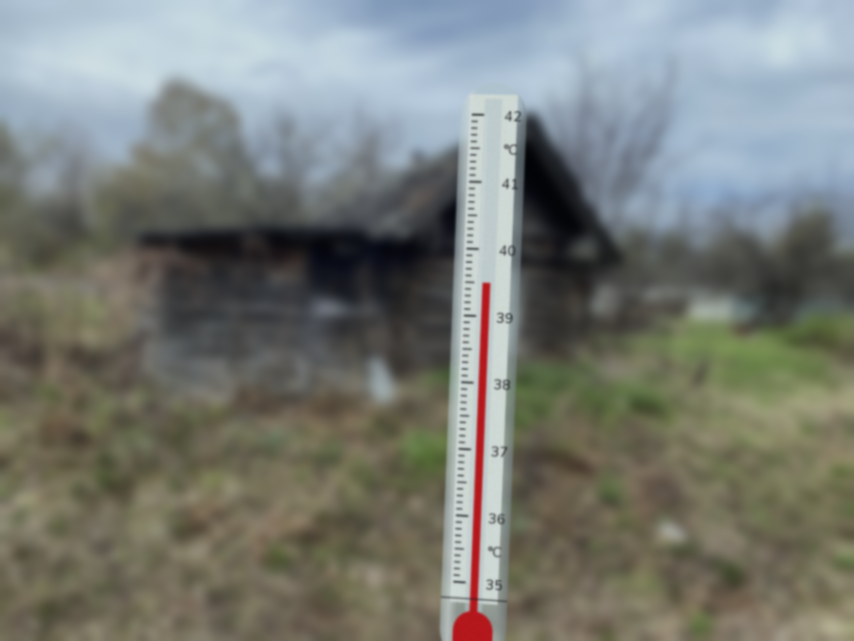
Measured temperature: 39.5 (°C)
